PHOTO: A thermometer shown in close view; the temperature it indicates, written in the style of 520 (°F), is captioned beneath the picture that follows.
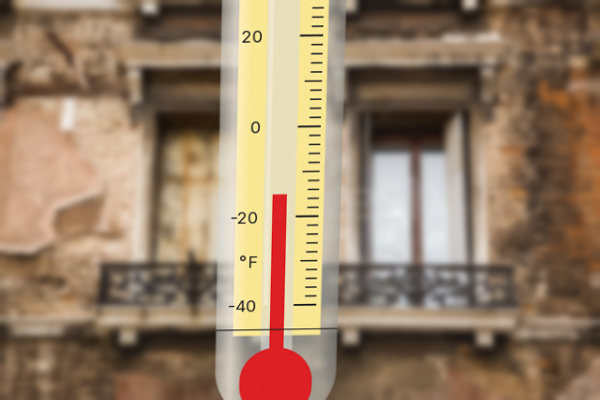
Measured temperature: -15 (°F)
